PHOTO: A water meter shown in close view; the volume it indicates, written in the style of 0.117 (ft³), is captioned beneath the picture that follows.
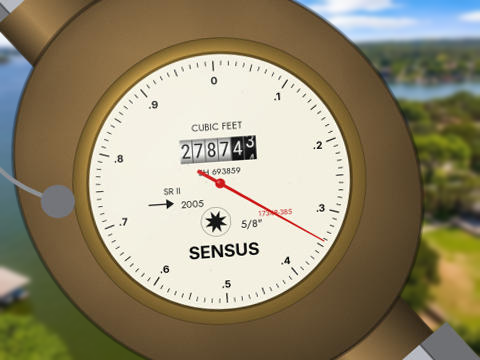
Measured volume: 278743.34 (ft³)
